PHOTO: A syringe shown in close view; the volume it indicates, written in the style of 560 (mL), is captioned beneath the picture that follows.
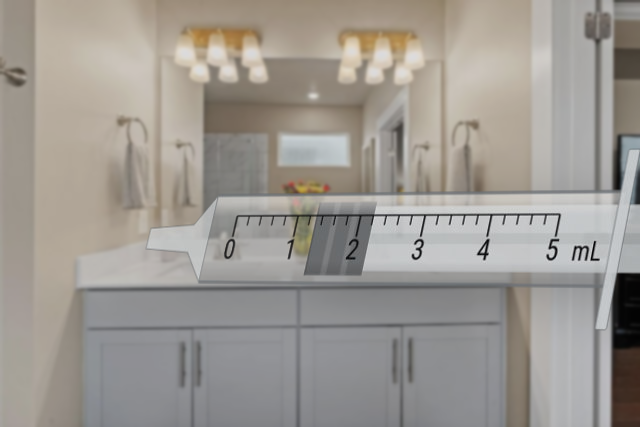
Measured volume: 1.3 (mL)
